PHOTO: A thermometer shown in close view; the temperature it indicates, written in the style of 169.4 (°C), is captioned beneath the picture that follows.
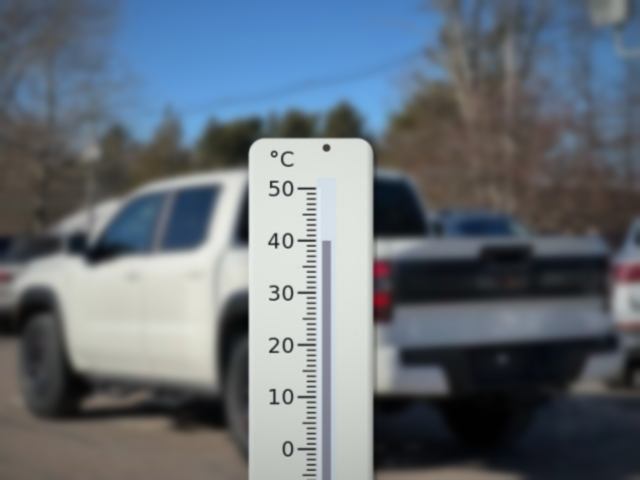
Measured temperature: 40 (°C)
